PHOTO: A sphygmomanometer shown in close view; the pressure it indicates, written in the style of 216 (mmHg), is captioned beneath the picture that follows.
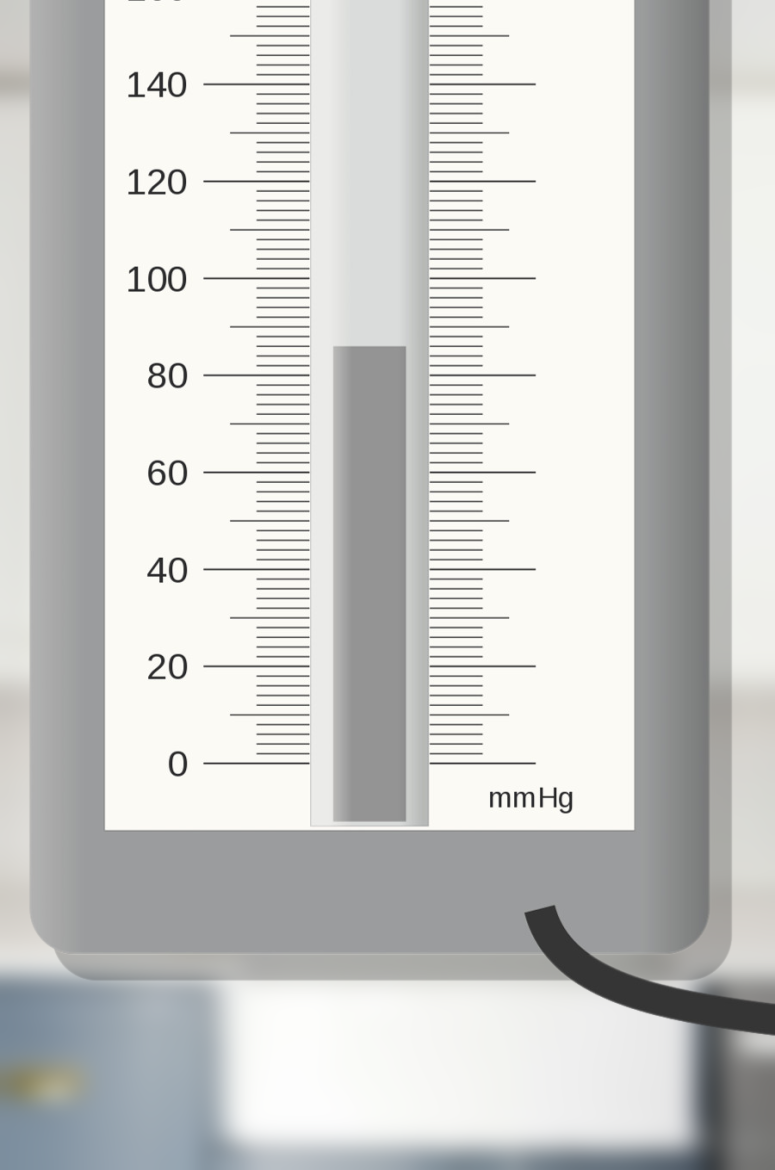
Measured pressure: 86 (mmHg)
